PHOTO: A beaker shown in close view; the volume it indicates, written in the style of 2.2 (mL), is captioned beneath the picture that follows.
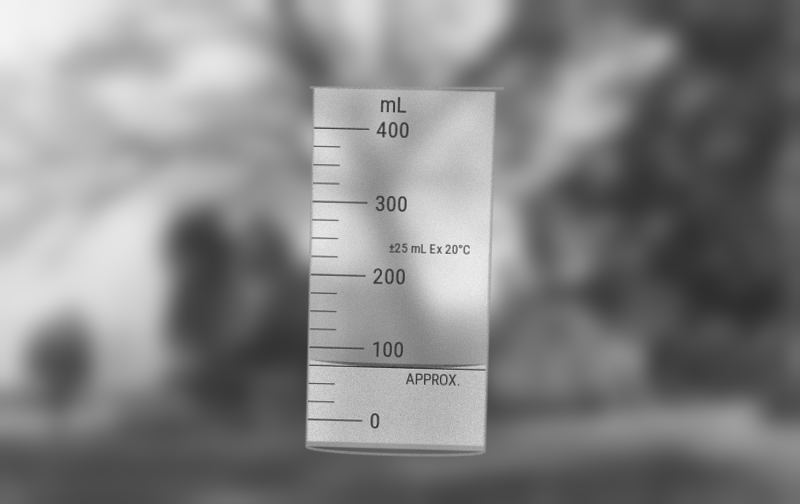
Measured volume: 75 (mL)
